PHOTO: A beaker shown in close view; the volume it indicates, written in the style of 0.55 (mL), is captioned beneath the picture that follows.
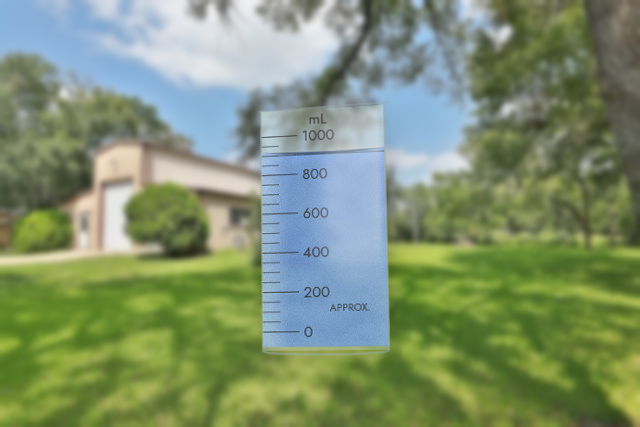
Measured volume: 900 (mL)
